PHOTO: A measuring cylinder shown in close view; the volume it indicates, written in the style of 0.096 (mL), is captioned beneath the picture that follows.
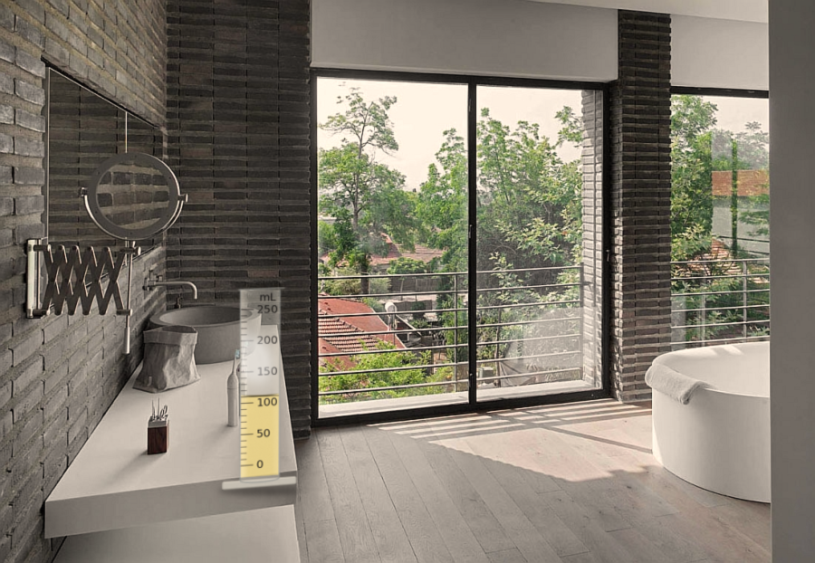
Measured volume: 110 (mL)
